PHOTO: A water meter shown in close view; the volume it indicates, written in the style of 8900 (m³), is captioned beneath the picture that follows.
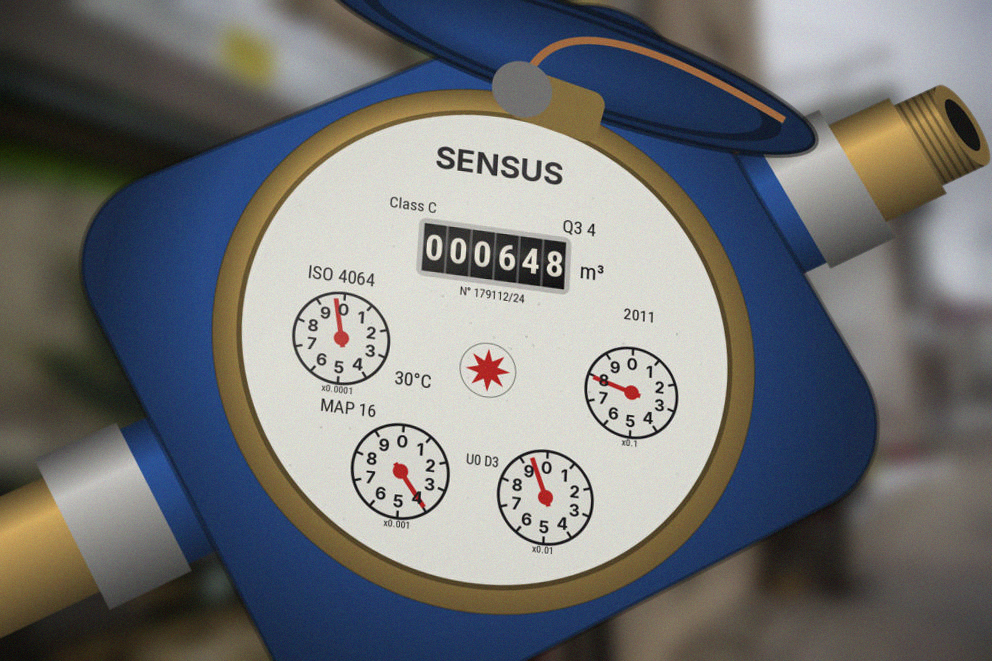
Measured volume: 648.7939 (m³)
